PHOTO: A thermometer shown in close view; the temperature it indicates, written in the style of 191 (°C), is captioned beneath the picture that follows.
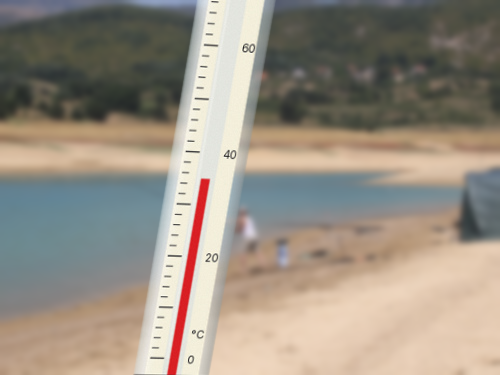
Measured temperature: 35 (°C)
